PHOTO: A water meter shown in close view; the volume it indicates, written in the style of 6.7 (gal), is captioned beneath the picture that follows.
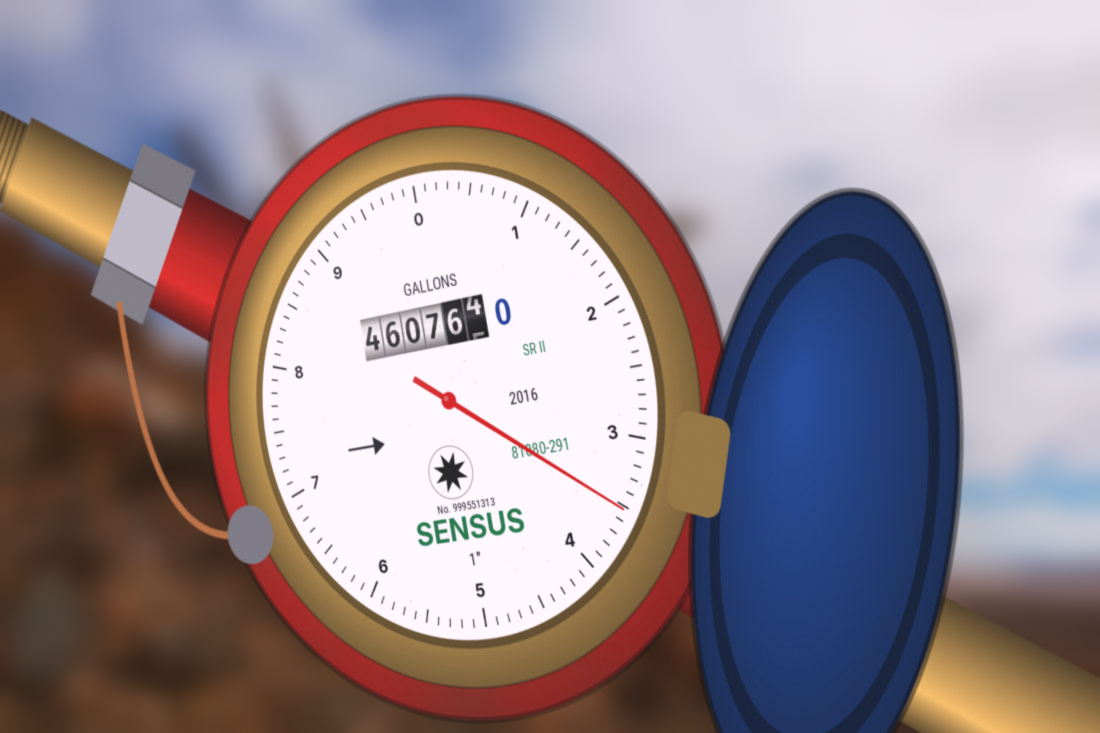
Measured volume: 4607643.5 (gal)
